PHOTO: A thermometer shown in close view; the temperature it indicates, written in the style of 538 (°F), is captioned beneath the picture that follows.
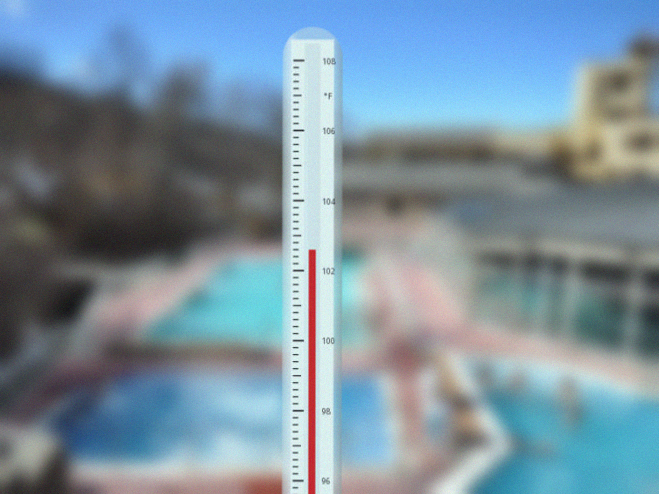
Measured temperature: 102.6 (°F)
